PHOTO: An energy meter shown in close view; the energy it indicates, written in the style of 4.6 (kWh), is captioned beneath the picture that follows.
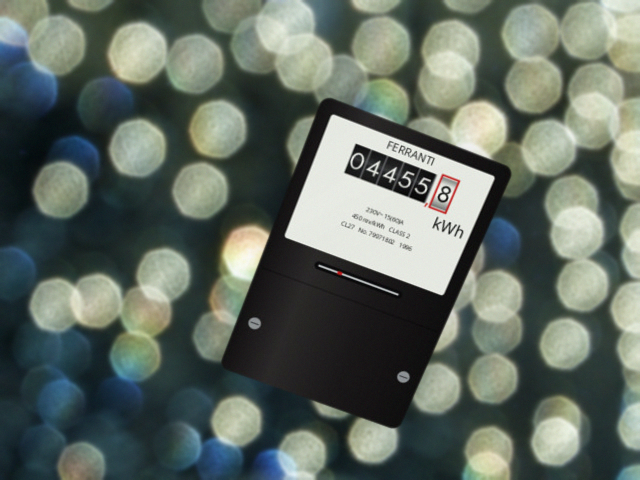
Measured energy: 4455.8 (kWh)
